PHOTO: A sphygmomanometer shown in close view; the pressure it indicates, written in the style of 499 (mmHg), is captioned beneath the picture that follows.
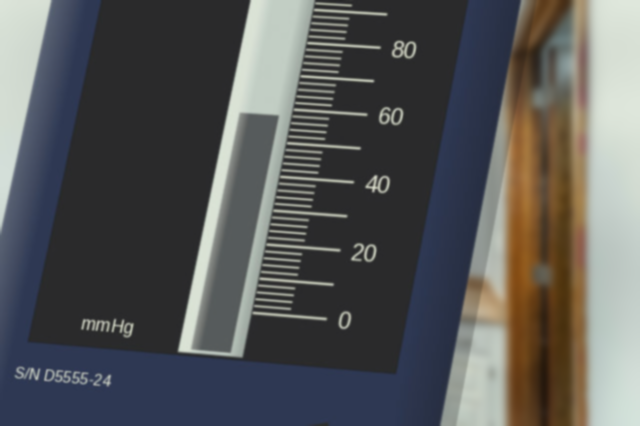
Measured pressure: 58 (mmHg)
